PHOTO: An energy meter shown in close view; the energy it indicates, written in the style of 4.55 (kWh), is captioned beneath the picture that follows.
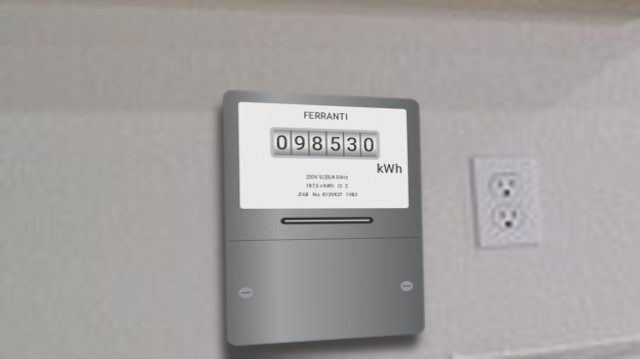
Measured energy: 98530 (kWh)
